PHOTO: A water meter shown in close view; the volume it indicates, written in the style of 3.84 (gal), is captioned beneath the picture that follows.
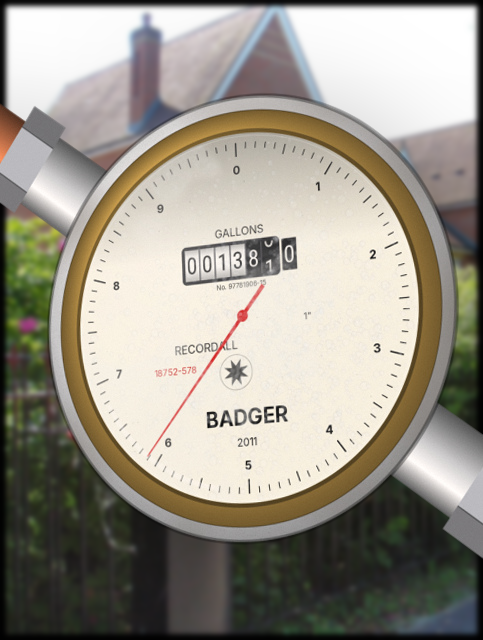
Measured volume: 13806.1 (gal)
